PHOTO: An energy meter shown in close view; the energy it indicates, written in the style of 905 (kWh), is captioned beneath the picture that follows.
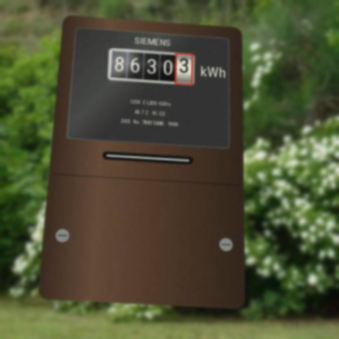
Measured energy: 8630.3 (kWh)
